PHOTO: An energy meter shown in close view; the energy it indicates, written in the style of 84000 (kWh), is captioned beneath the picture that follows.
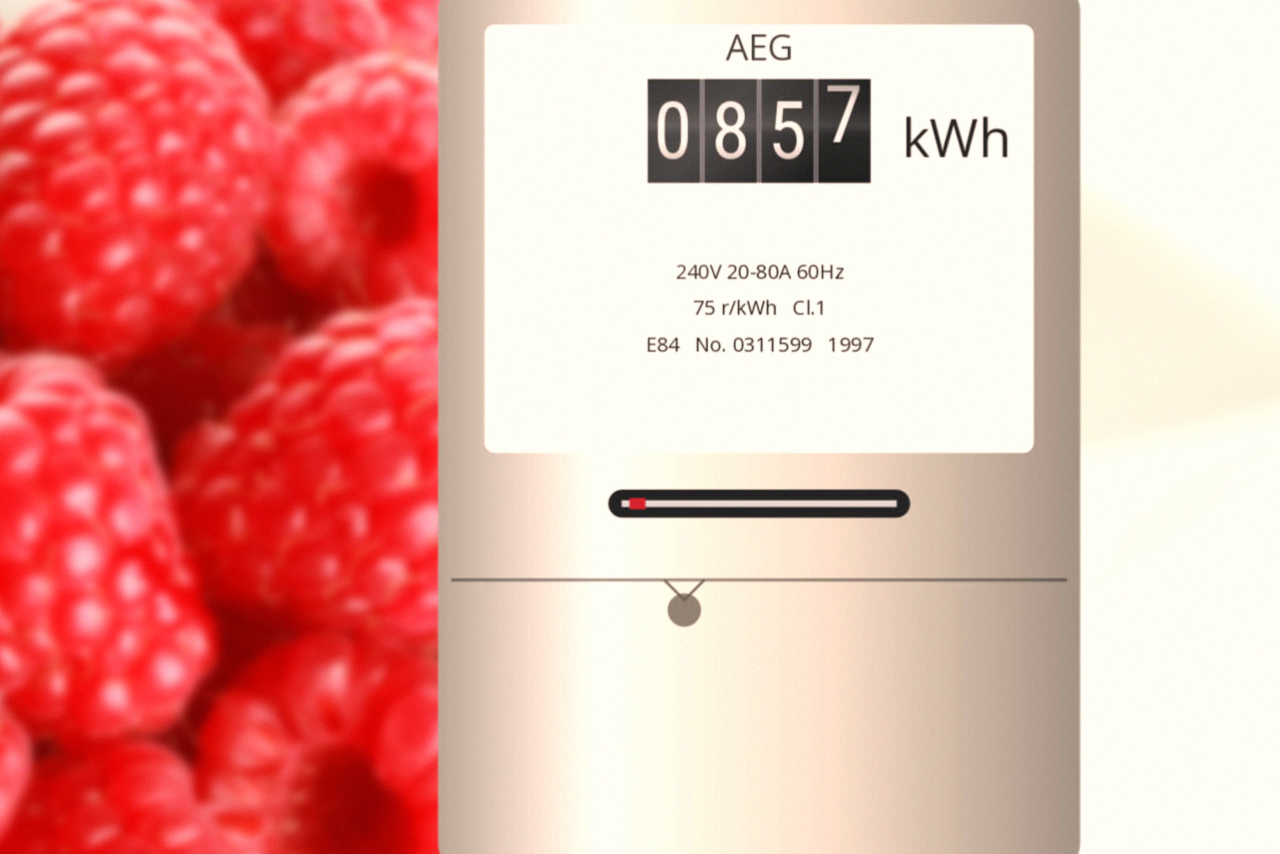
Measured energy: 857 (kWh)
